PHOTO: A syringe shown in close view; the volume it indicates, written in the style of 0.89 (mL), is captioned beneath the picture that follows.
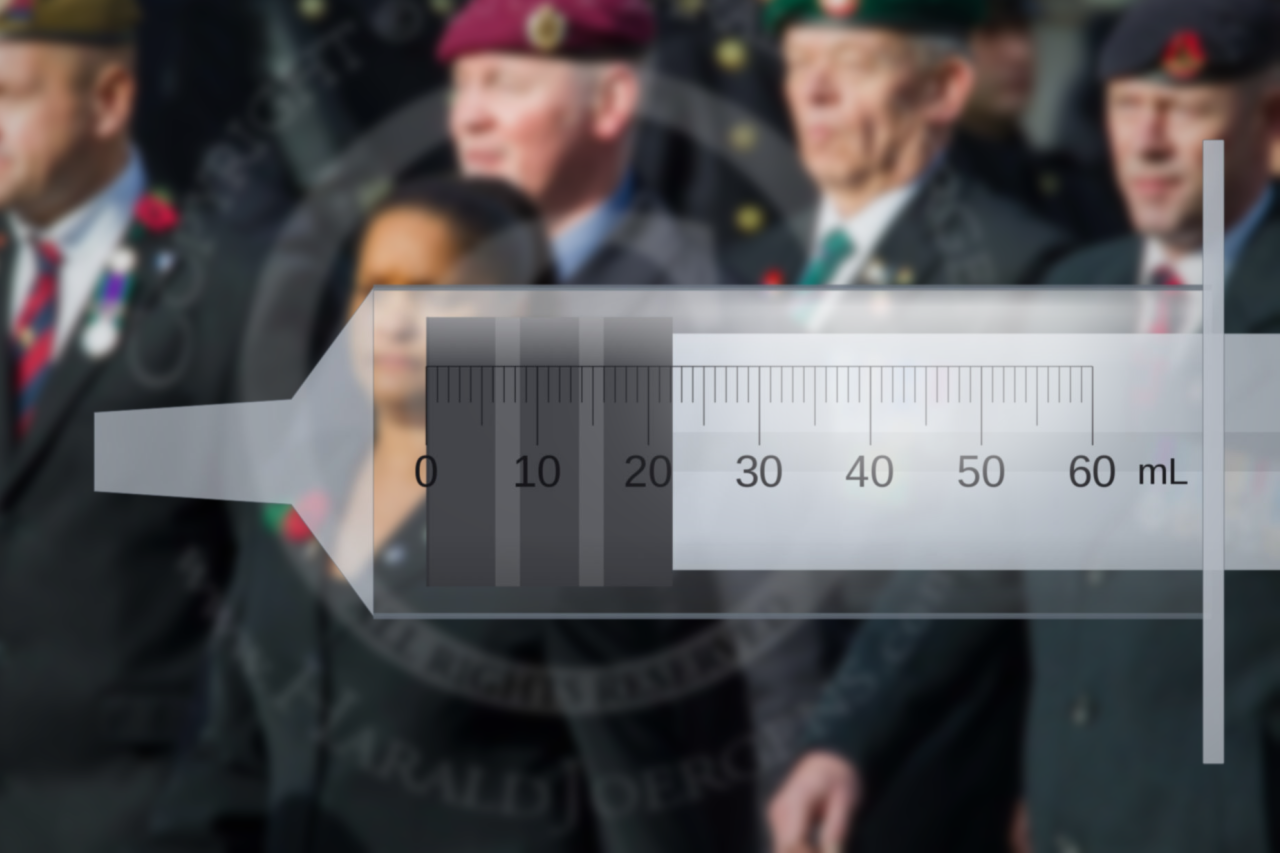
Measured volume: 0 (mL)
